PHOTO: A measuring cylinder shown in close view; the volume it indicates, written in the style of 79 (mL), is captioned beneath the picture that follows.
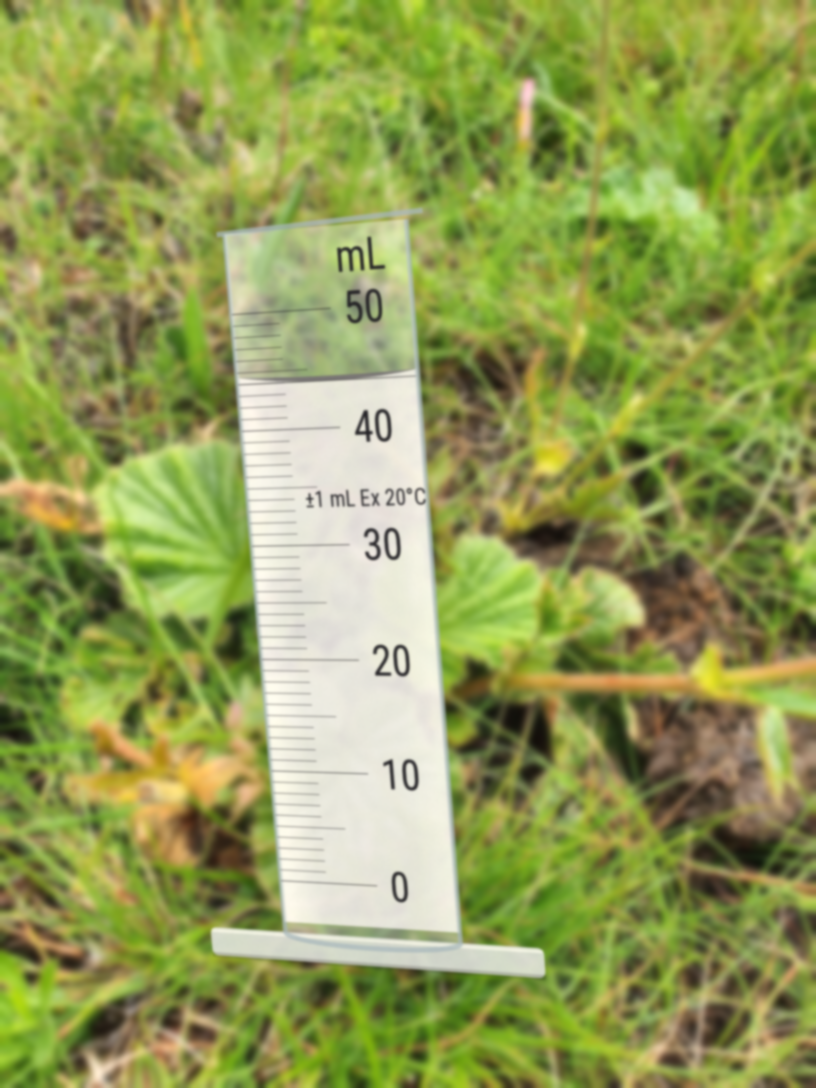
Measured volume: 44 (mL)
